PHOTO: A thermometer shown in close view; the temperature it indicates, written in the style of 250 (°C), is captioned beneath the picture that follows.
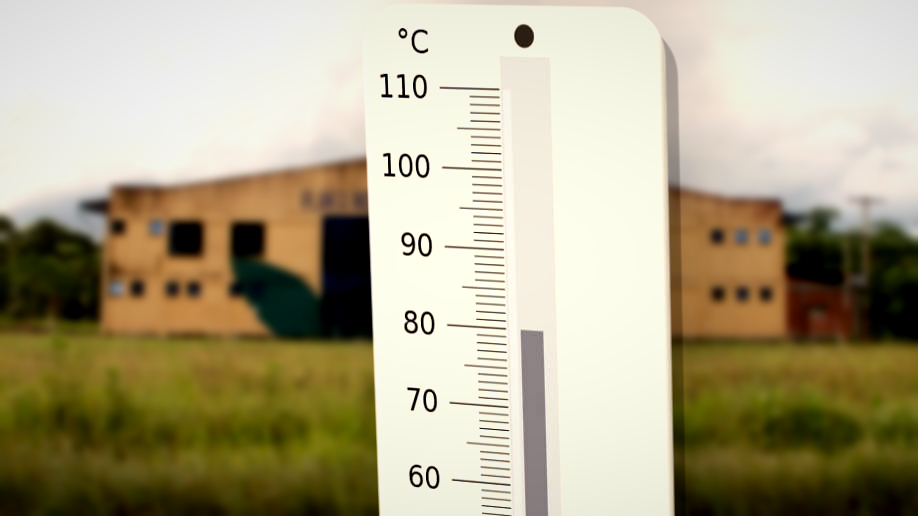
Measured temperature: 80 (°C)
